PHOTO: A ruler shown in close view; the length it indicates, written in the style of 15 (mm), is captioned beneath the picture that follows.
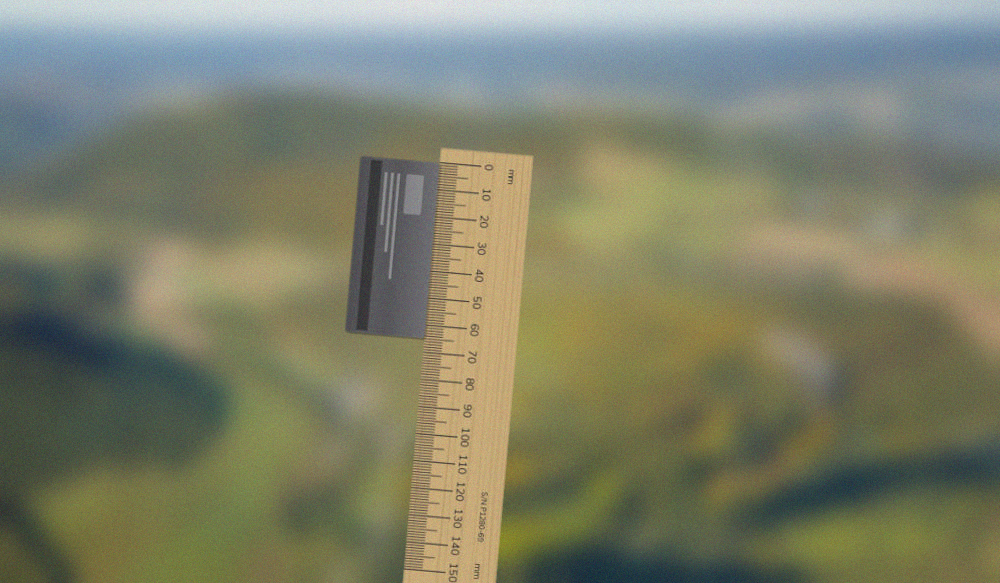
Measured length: 65 (mm)
